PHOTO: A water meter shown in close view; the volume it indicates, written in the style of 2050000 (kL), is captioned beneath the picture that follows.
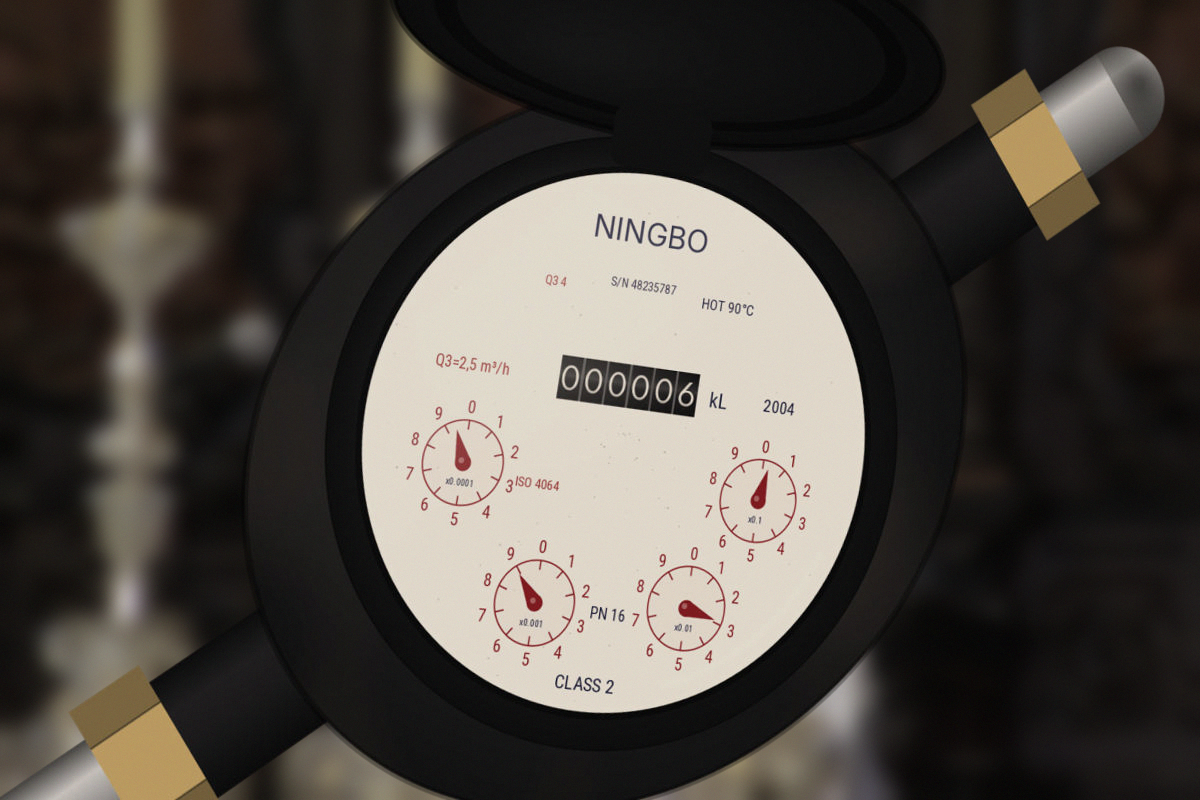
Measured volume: 6.0289 (kL)
